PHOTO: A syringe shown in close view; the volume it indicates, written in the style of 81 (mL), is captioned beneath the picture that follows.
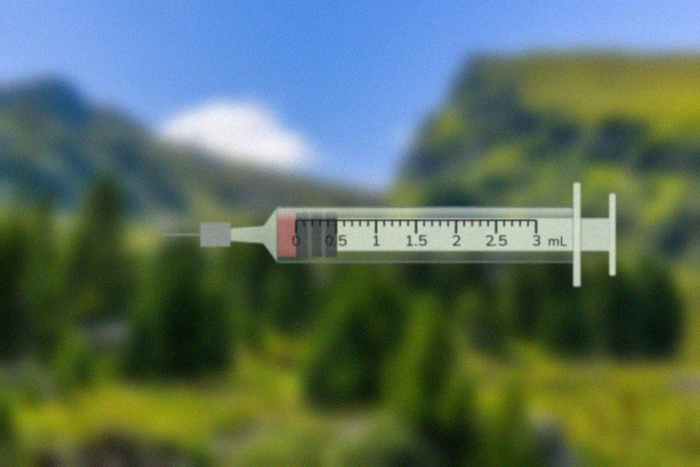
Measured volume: 0 (mL)
